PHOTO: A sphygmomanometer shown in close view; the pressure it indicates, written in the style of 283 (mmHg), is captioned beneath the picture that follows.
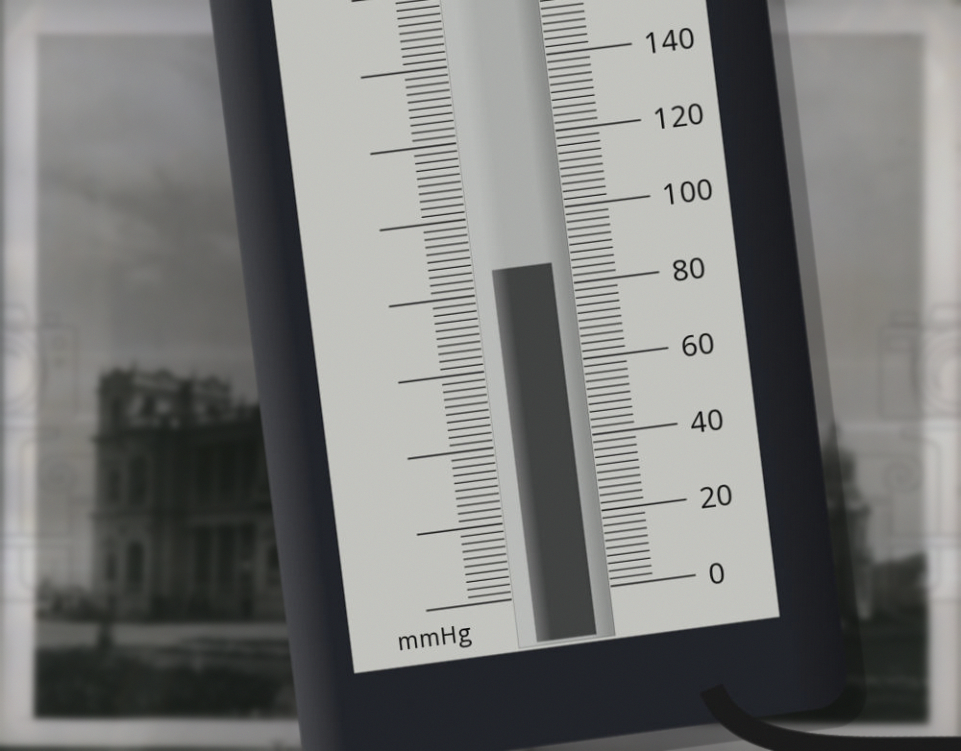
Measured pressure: 86 (mmHg)
